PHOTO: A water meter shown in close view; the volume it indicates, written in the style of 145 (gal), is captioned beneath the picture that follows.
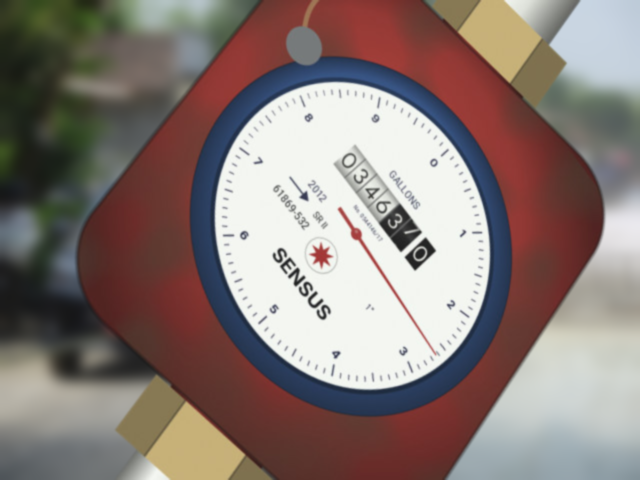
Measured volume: 346372.6 (gal)
